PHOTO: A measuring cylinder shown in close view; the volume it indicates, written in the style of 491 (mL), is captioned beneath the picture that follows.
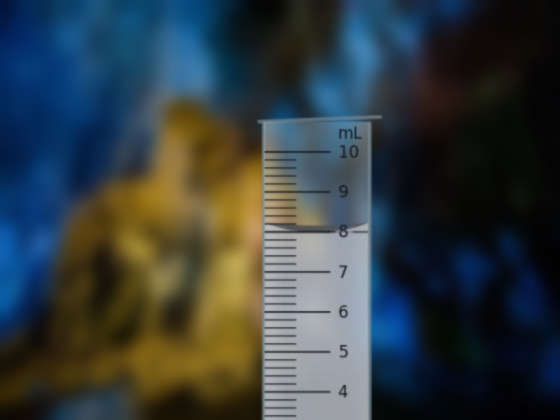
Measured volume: 8 (mL)
